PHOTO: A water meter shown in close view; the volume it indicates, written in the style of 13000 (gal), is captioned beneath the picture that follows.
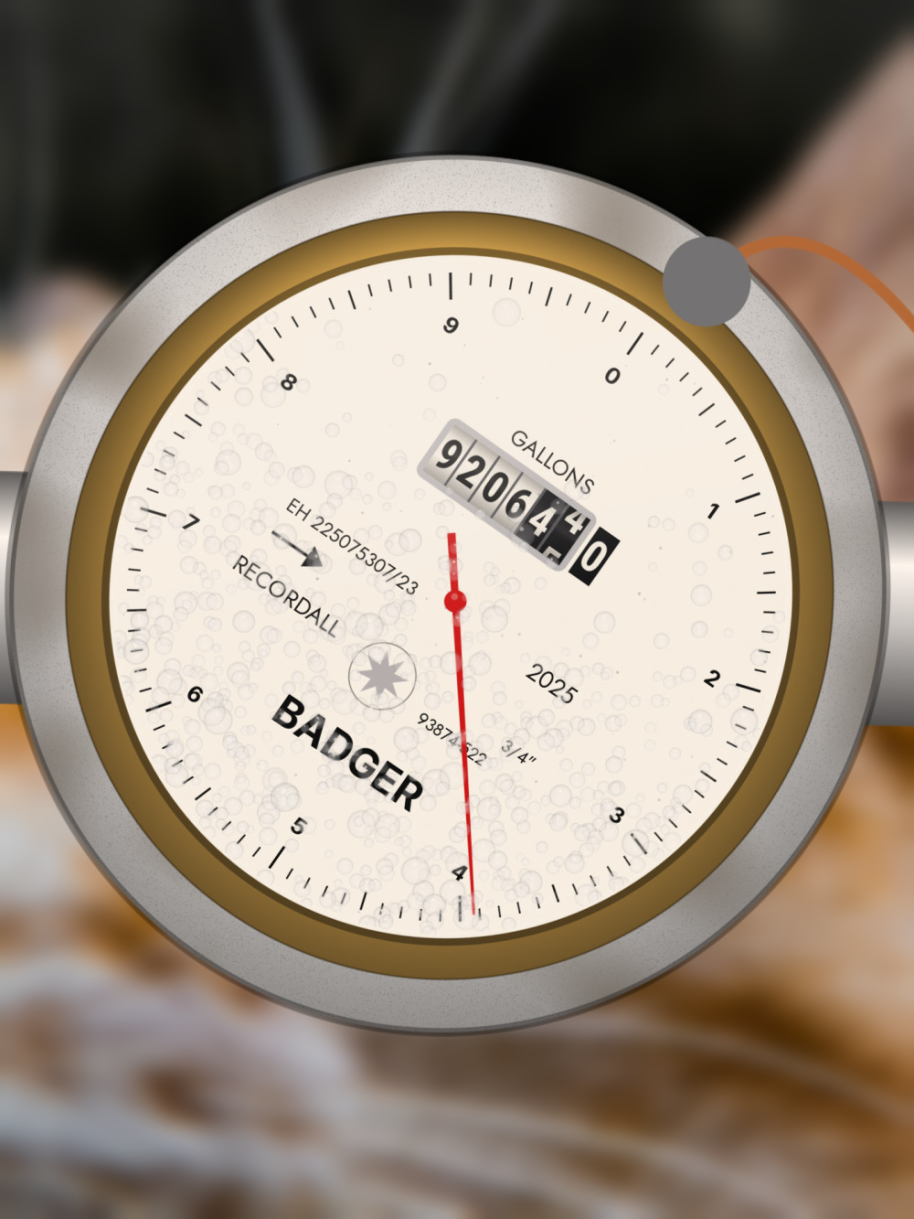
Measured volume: 9206443.9 (gal)
